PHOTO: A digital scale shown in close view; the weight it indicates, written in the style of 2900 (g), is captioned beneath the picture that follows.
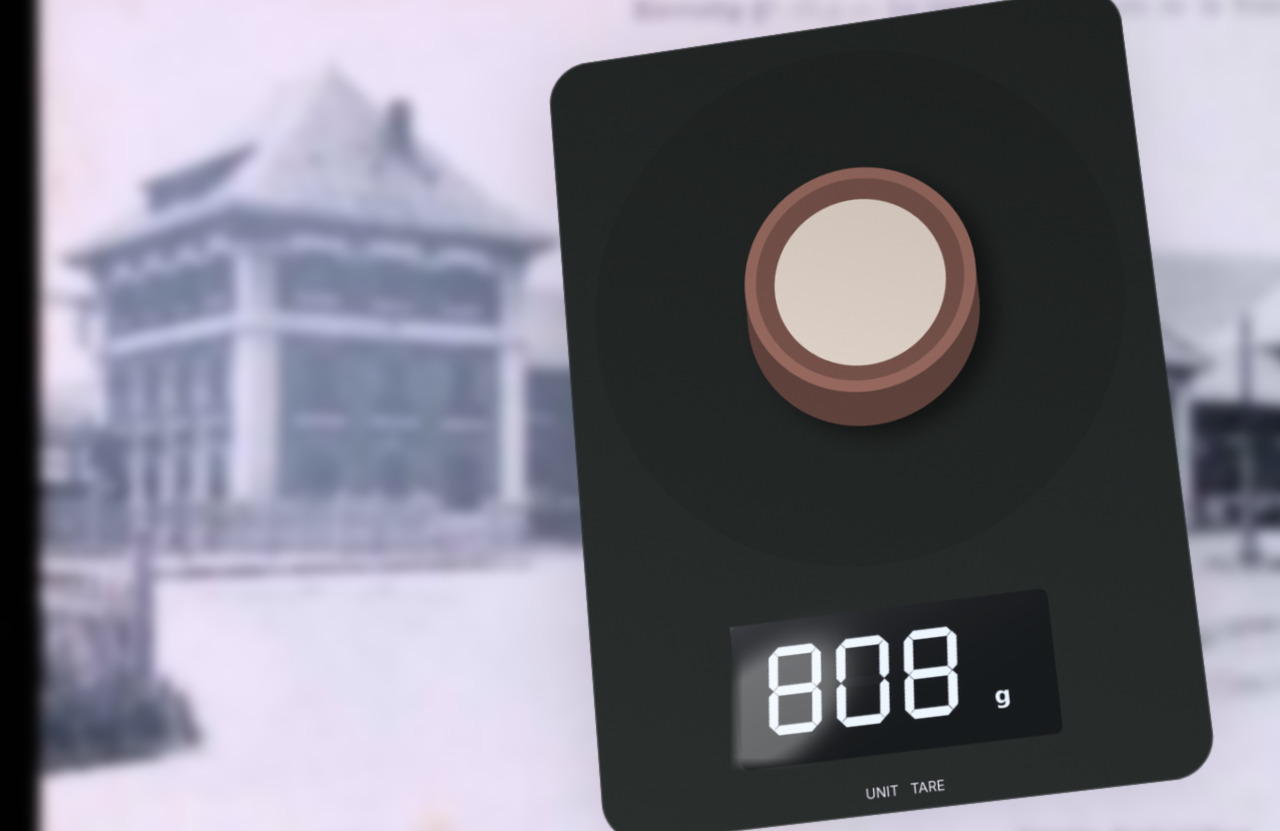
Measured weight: 808 (g)
